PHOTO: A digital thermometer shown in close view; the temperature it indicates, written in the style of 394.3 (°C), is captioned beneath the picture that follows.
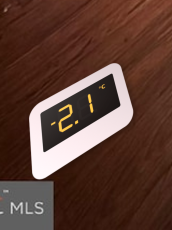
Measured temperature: -2.1 (°C)
